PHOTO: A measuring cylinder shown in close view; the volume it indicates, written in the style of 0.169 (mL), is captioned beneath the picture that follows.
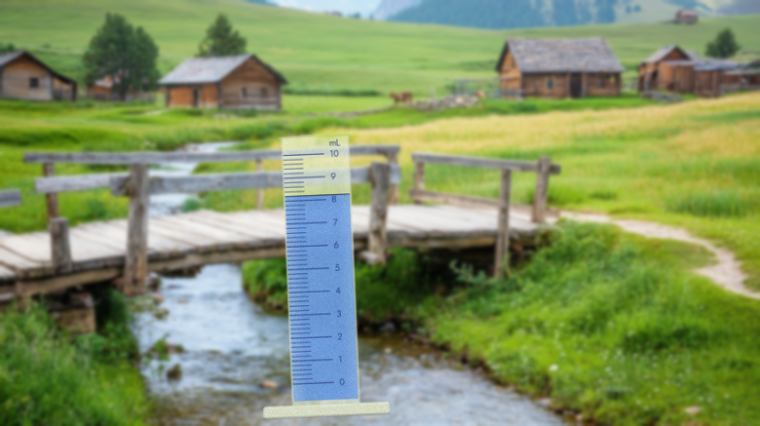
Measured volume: 8.2 (mL)
